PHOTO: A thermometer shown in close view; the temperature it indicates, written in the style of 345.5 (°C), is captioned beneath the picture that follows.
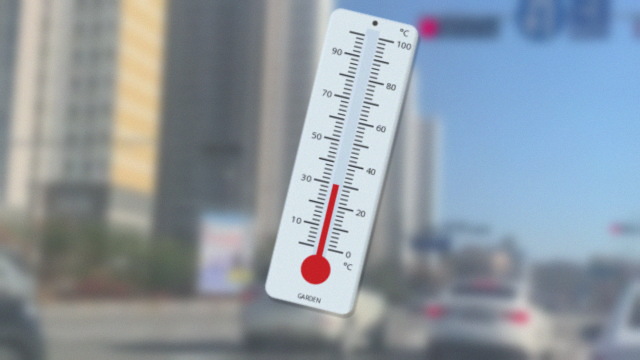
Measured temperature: 30 (°C)
